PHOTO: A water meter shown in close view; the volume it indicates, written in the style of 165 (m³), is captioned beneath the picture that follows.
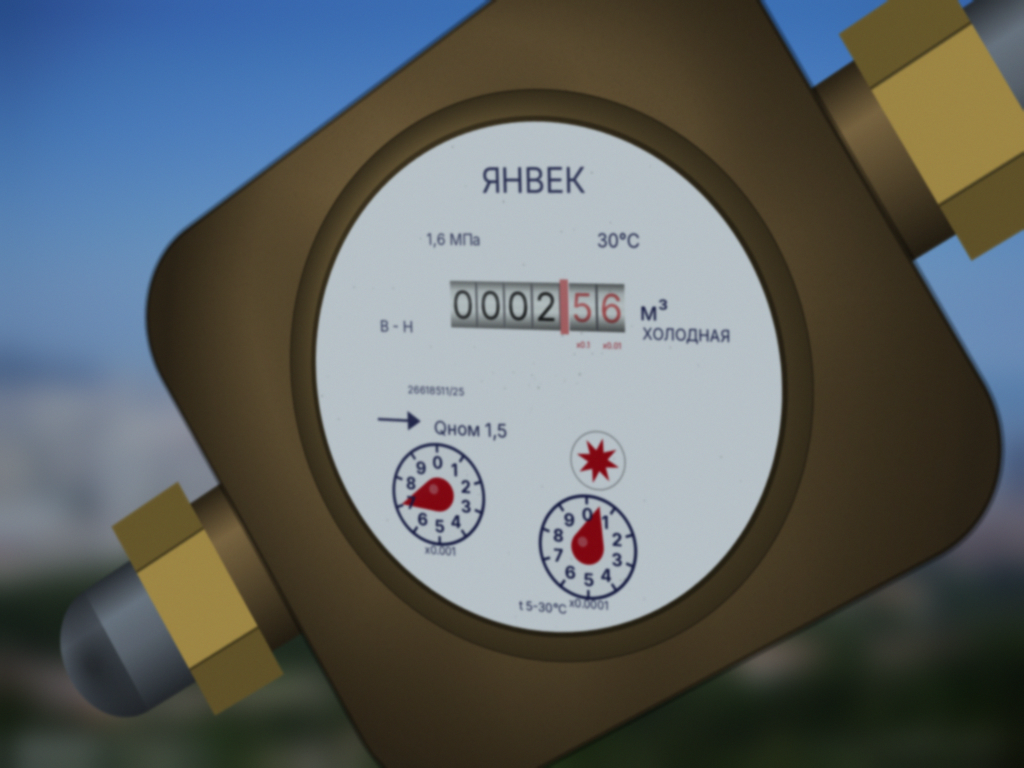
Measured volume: 2.5670 (m³)
